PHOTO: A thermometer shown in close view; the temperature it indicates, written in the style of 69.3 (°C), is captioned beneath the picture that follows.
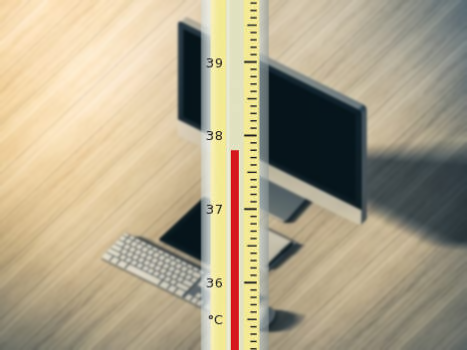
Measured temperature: 37.8 (°C)
